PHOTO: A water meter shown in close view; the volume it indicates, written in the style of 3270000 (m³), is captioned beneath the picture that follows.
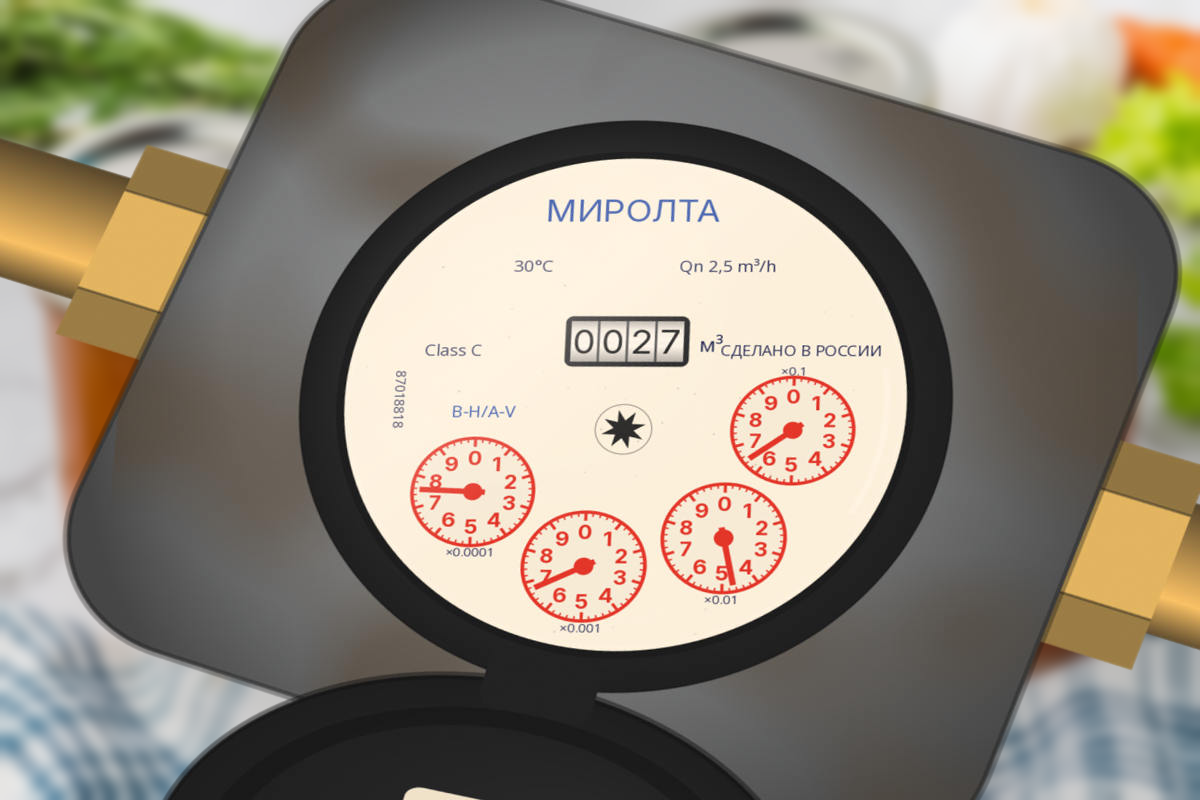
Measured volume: 27.6467 (m³)
